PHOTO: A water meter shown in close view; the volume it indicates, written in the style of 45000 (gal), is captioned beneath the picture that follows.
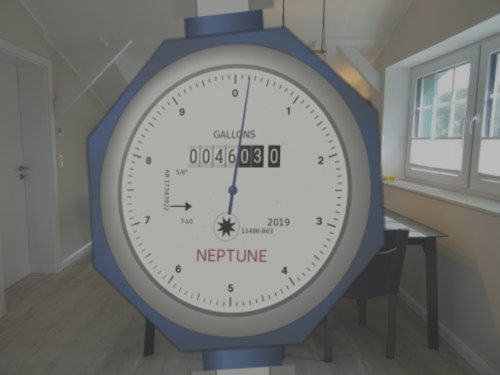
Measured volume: 46030.2 (gal)
